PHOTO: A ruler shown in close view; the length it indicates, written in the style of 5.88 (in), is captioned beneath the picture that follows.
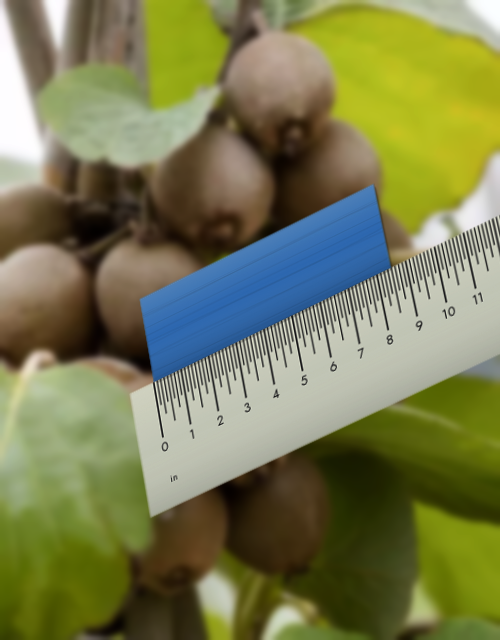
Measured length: 8.5 (in)
